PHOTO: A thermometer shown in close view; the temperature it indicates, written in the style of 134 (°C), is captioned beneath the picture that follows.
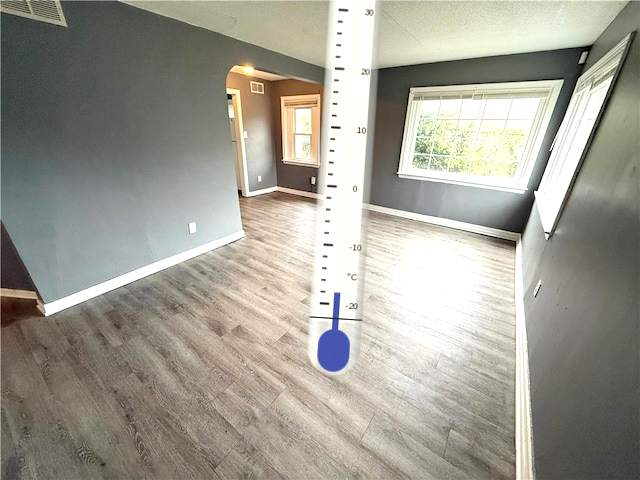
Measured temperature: -18 (°C)
